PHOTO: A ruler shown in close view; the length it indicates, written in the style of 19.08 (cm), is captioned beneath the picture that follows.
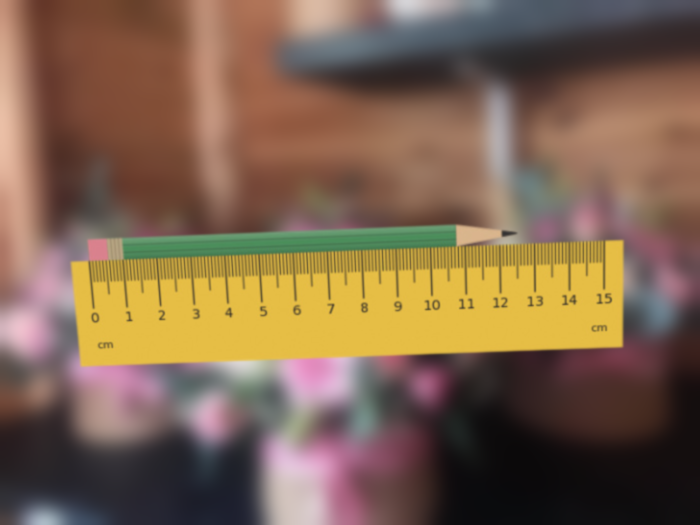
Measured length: 12.5 (cm)
